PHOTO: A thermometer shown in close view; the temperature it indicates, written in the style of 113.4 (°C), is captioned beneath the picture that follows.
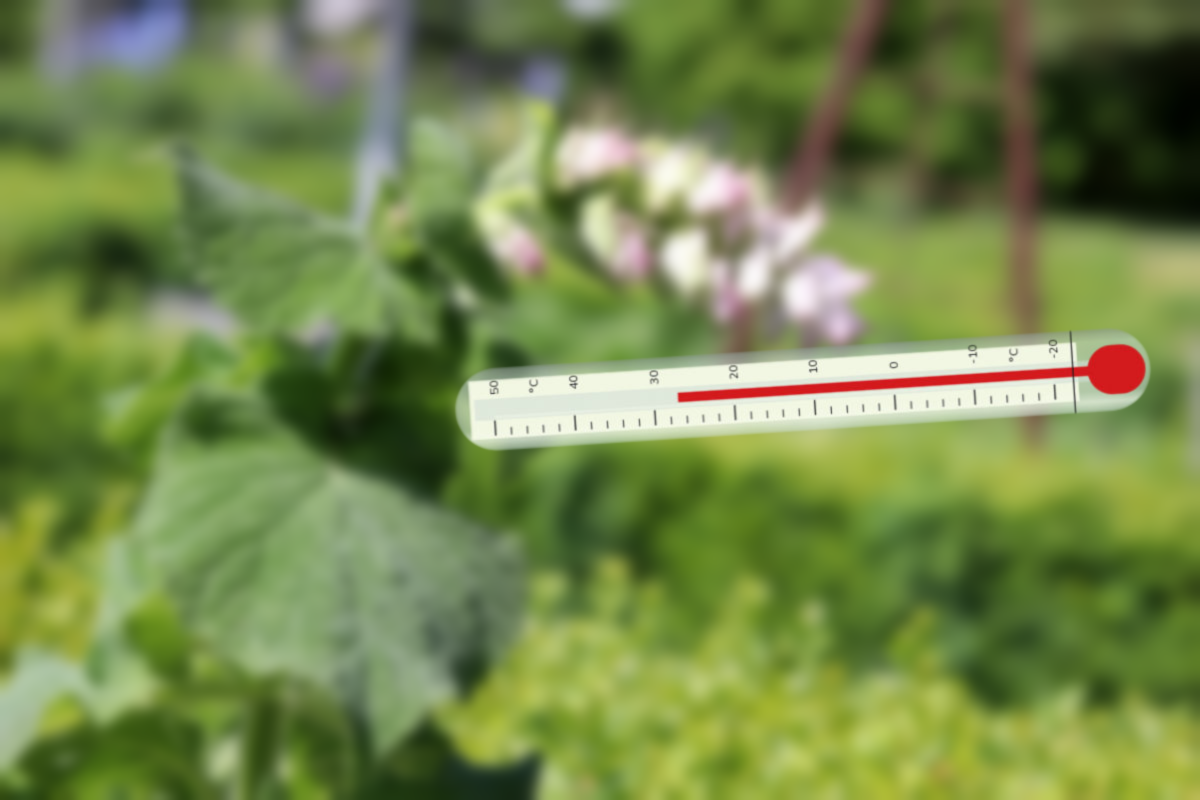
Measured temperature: 27 (°C)
